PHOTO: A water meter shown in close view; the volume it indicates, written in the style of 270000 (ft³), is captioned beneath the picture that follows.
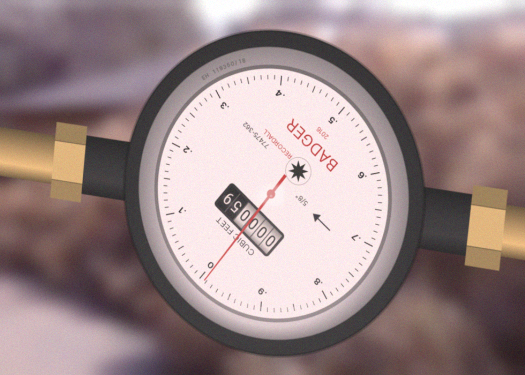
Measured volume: 58.99 (ft³)
